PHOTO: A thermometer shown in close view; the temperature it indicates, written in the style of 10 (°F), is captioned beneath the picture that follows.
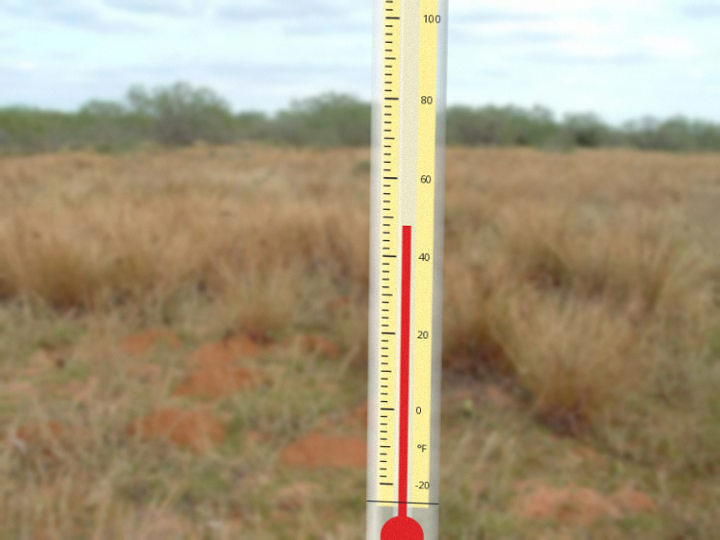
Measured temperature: 48 (°F)
